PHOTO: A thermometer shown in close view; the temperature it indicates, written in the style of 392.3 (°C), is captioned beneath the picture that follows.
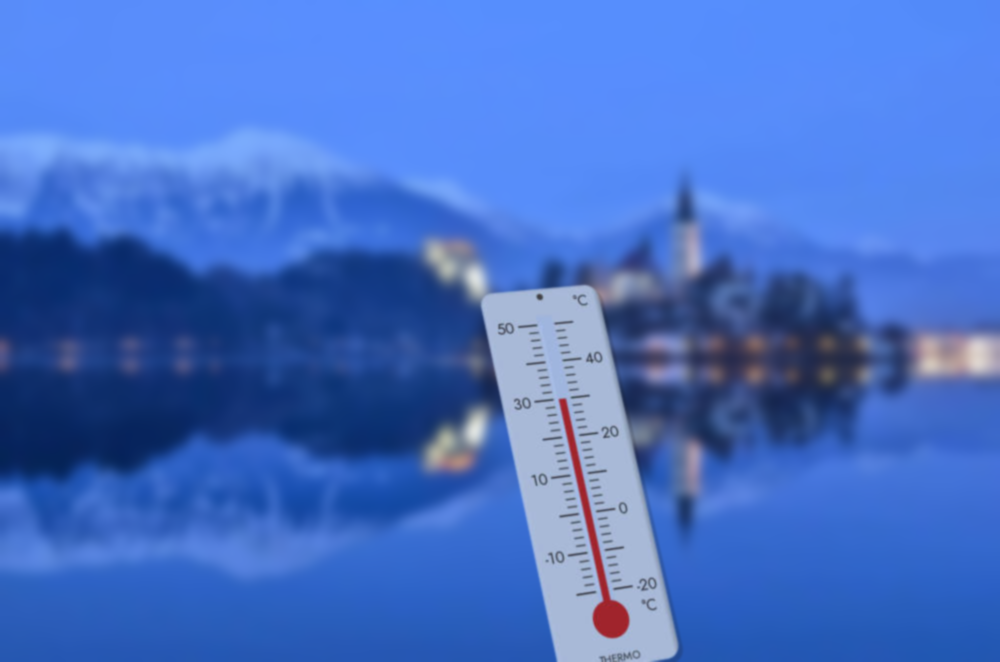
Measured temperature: 30 (°C)
